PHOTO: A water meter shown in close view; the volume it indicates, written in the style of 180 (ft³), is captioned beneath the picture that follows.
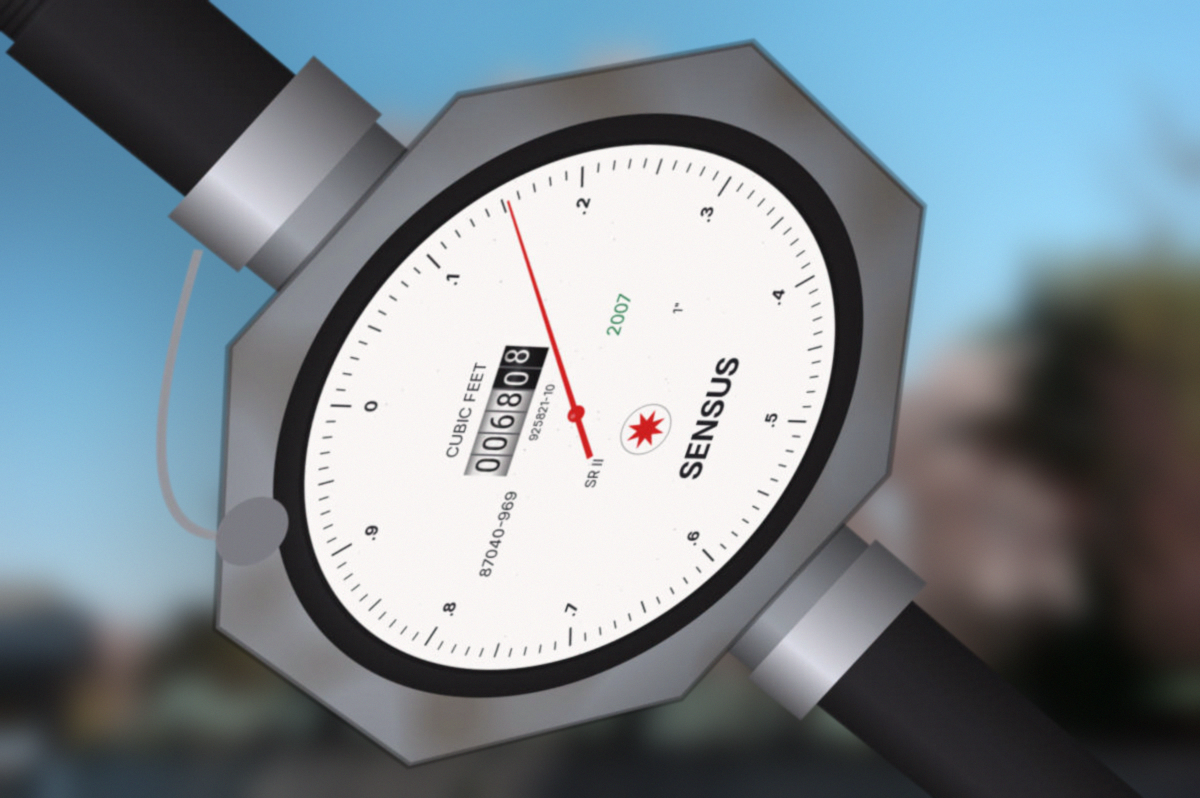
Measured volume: 6808.15 (ft³)
